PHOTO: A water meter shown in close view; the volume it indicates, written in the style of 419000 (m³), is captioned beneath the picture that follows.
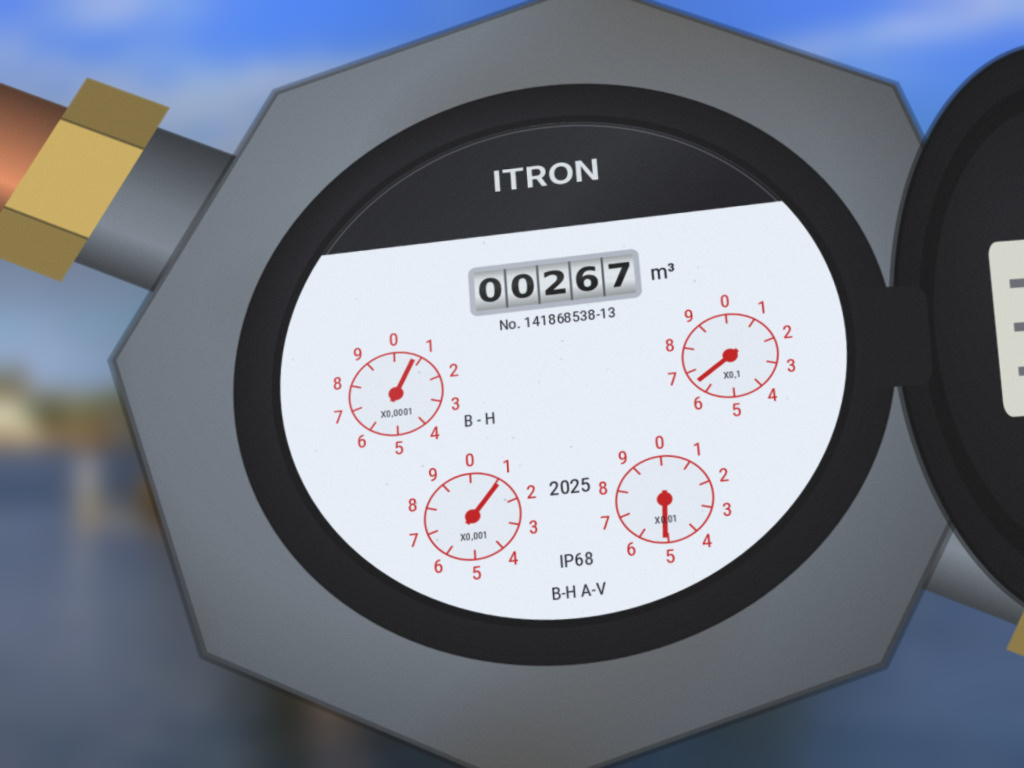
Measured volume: 267.6510 (m³)
